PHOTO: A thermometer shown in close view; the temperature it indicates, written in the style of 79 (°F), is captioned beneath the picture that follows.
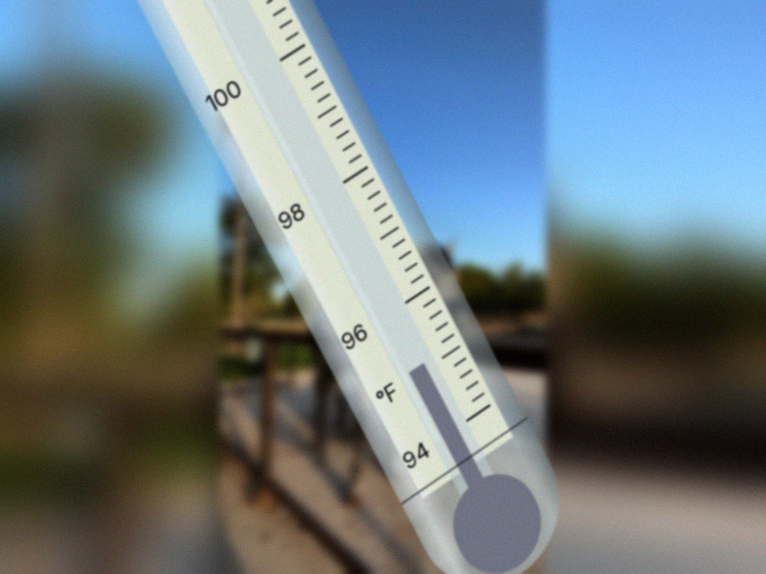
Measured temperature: 95.1 (°F)
